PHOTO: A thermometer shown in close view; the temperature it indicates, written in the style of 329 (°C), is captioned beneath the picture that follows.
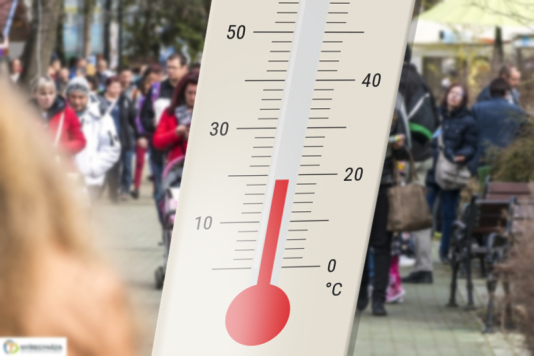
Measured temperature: 19 (°C)
